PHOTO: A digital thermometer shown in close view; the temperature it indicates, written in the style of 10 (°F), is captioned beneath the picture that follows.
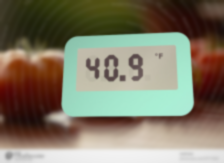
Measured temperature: 40.9 (°F)
